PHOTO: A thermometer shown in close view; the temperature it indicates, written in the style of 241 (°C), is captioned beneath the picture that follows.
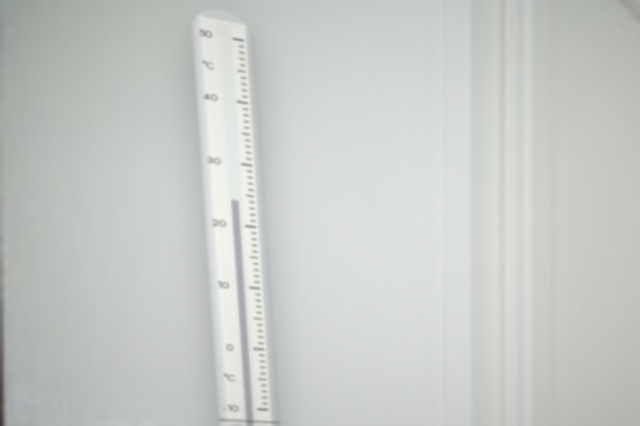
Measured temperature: 24 (°C)
